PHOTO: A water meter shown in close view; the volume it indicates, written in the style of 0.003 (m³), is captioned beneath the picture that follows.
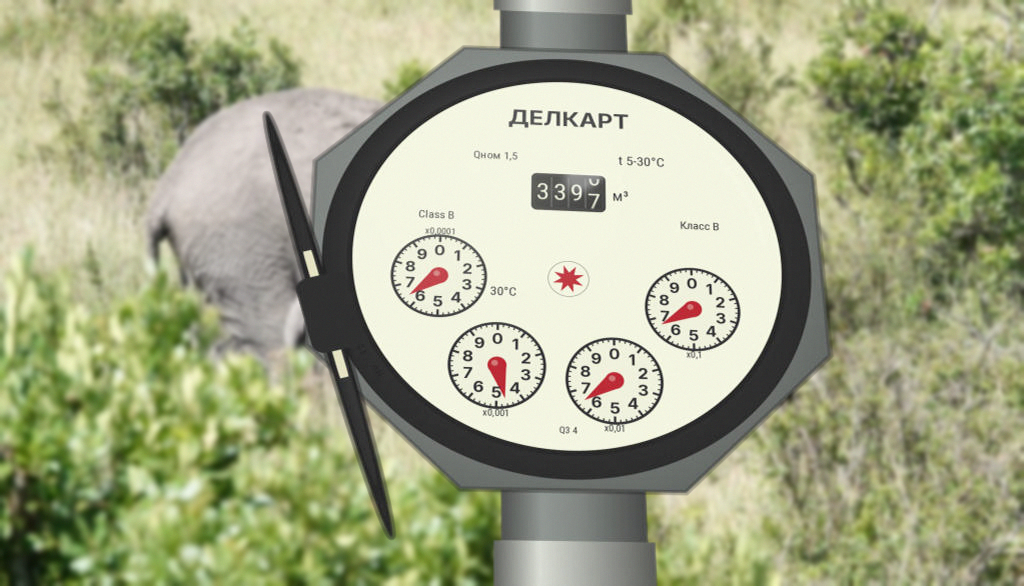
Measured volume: 3396.6646 (m³)
